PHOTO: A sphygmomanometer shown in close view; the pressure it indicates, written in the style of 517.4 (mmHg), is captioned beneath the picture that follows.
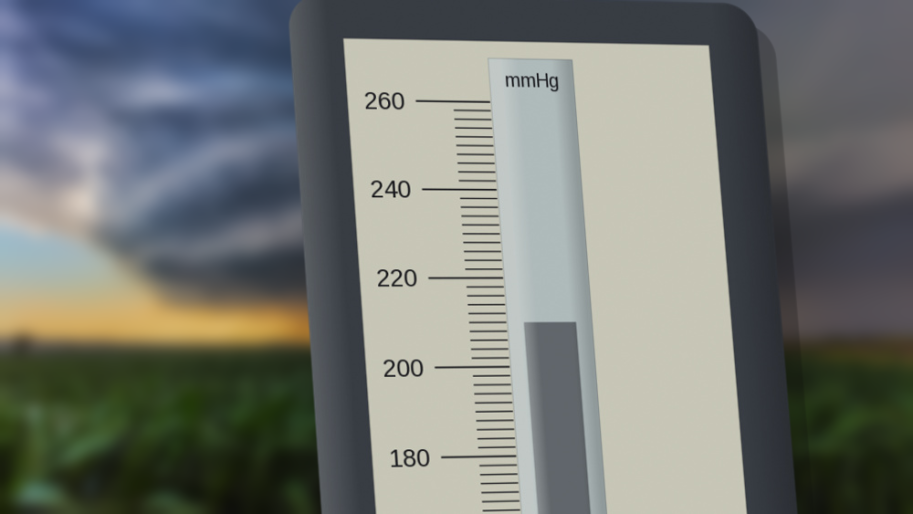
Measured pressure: 210 (mmHg)
